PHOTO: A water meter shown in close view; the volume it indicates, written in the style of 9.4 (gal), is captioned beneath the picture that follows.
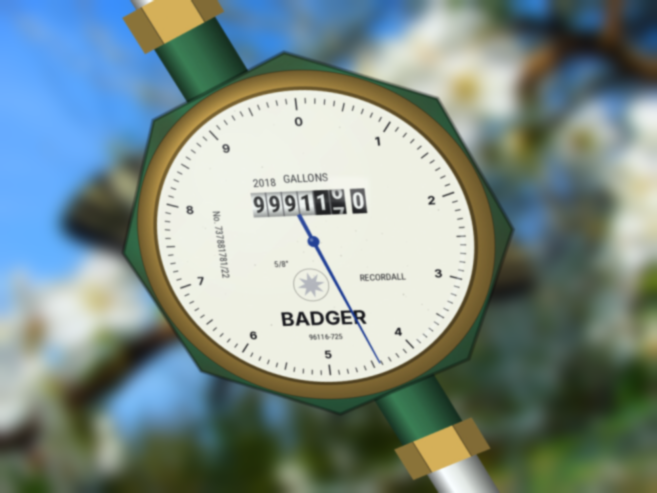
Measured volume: 9991164.4 (gal)
